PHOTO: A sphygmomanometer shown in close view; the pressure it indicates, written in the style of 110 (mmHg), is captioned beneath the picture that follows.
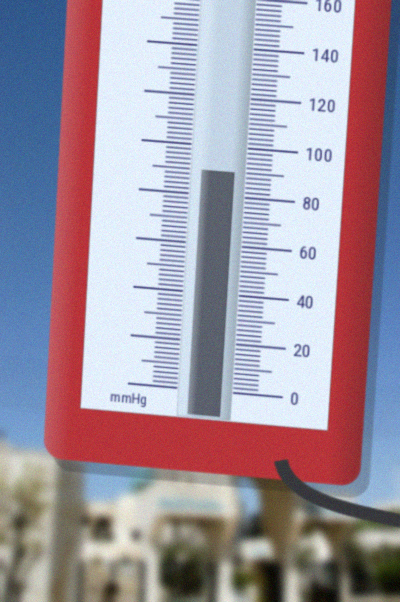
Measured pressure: 90 (mmHg)
